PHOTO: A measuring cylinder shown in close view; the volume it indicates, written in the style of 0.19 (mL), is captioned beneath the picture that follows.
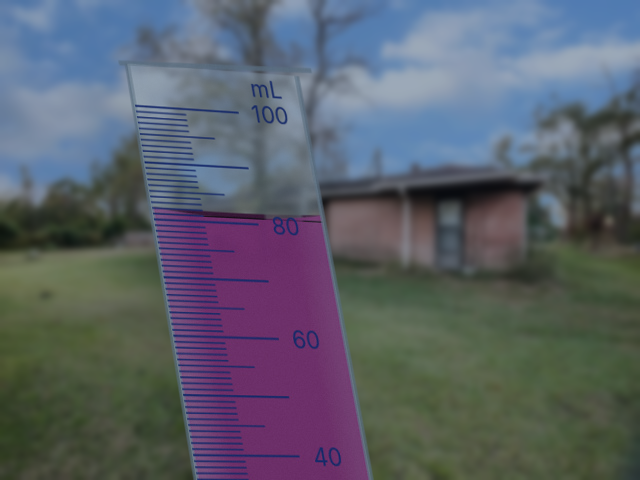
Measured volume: 81 (mL)
